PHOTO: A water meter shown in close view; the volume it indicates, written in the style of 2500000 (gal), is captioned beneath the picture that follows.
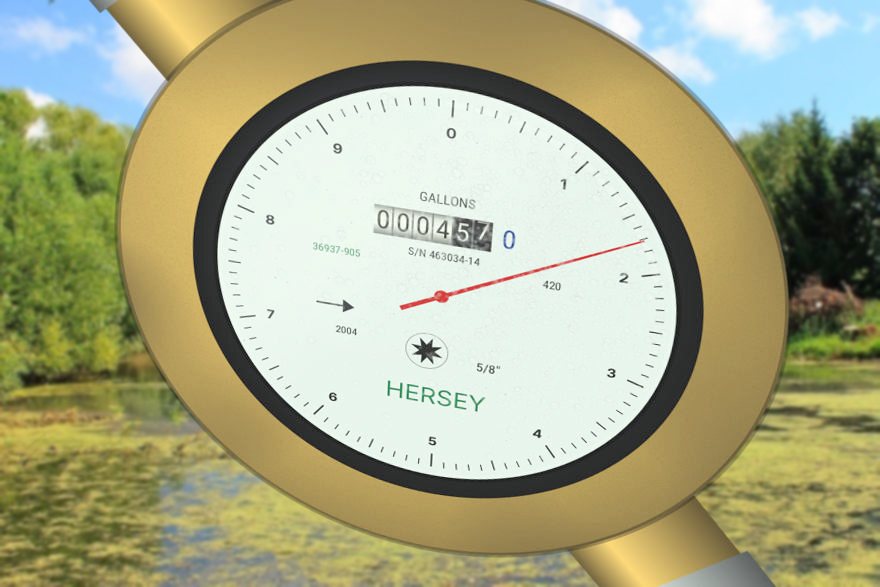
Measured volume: 4571.7 (gal)
